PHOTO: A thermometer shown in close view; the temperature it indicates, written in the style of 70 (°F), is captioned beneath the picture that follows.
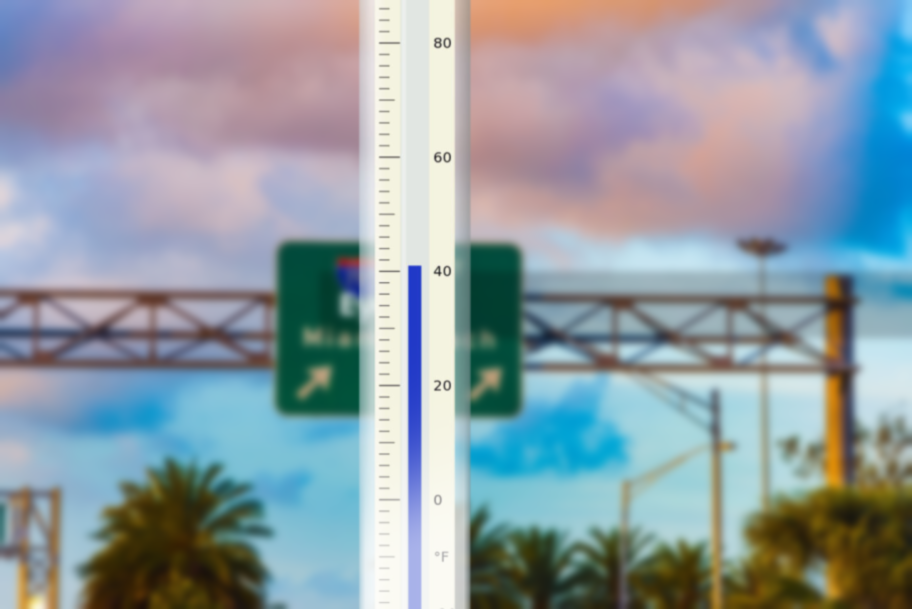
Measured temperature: 41 (°F)
